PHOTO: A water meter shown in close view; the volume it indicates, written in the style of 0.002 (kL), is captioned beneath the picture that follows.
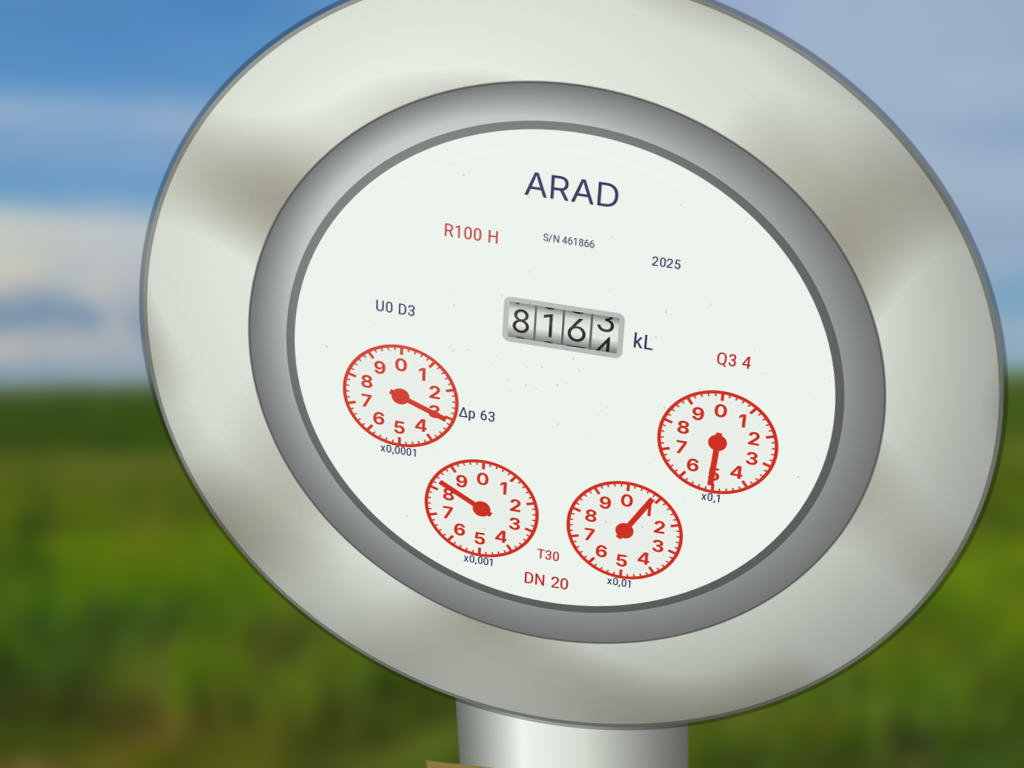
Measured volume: 8163.5083 (kL)
